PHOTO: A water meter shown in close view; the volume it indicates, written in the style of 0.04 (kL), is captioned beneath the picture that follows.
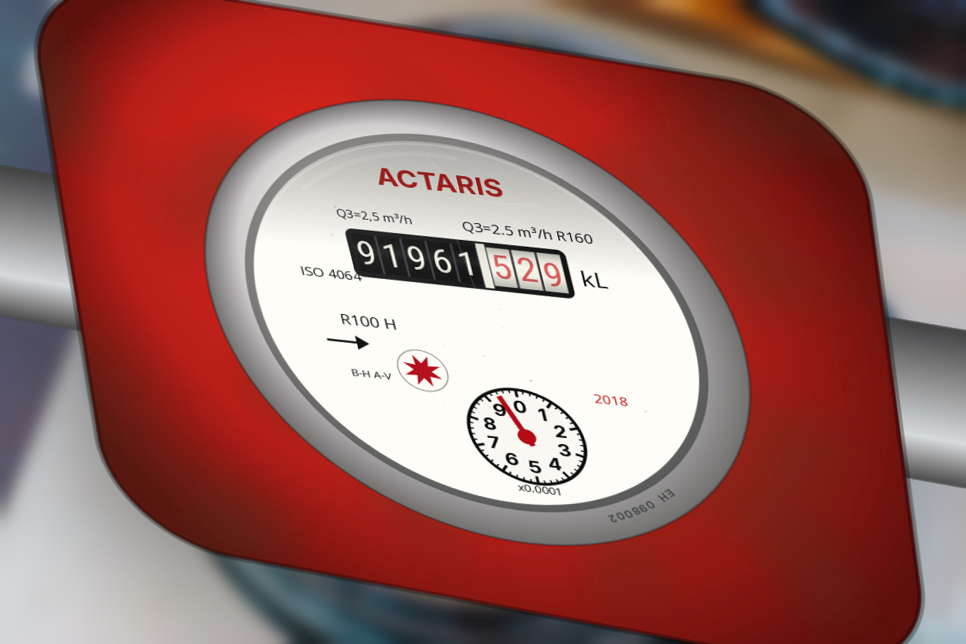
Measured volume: 91961.5289 (kL)
